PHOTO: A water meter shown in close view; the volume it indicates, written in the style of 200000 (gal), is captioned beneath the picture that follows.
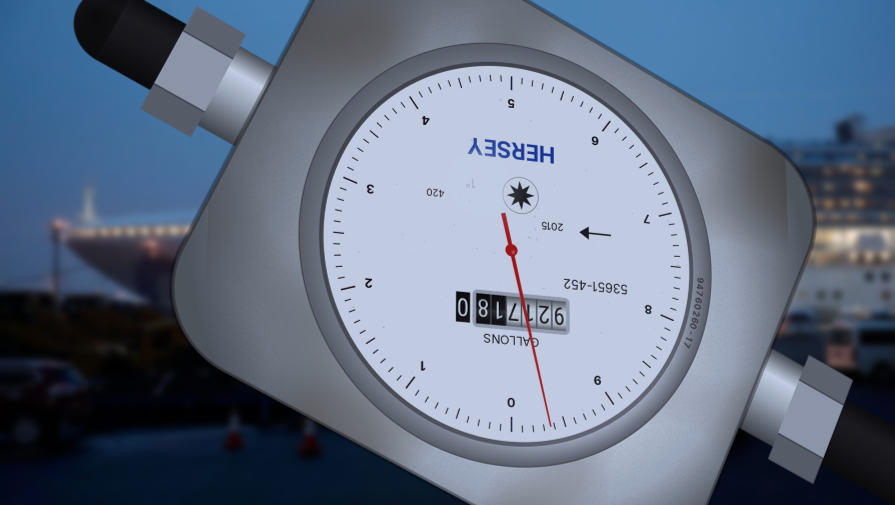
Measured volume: 9217179.6 (gal)
